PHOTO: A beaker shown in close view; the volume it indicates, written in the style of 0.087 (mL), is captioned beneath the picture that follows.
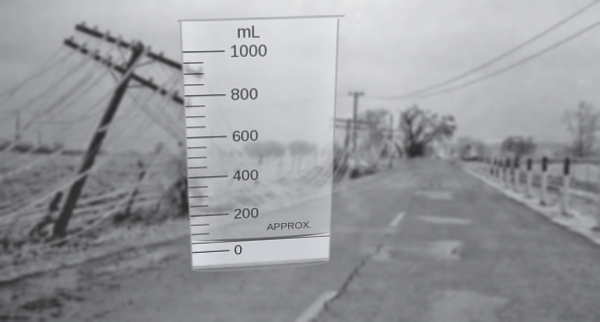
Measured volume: 50 (mL)
